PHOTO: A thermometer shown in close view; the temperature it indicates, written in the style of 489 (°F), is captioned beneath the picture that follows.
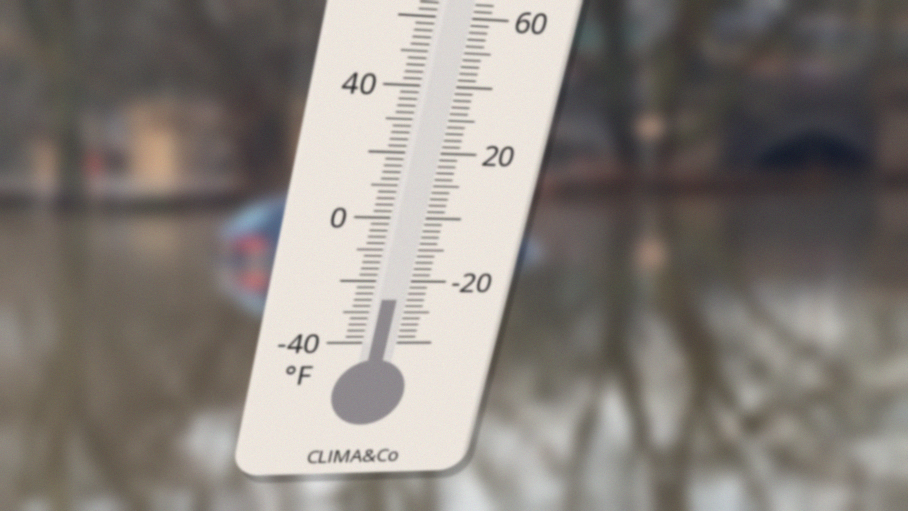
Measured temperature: -26 (°F)
